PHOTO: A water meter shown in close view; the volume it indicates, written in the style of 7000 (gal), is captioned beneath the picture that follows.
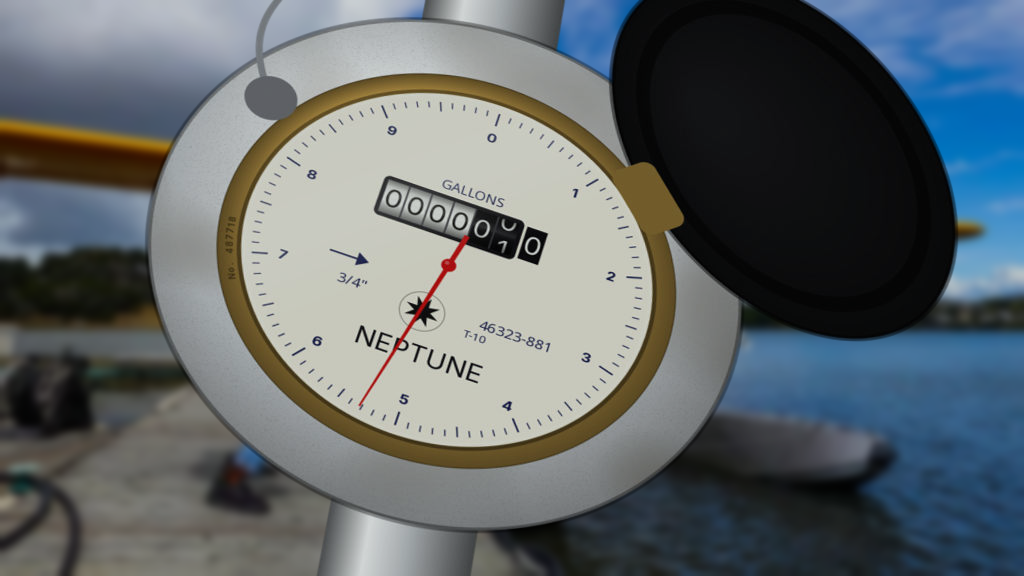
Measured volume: 5.3 (gal)
